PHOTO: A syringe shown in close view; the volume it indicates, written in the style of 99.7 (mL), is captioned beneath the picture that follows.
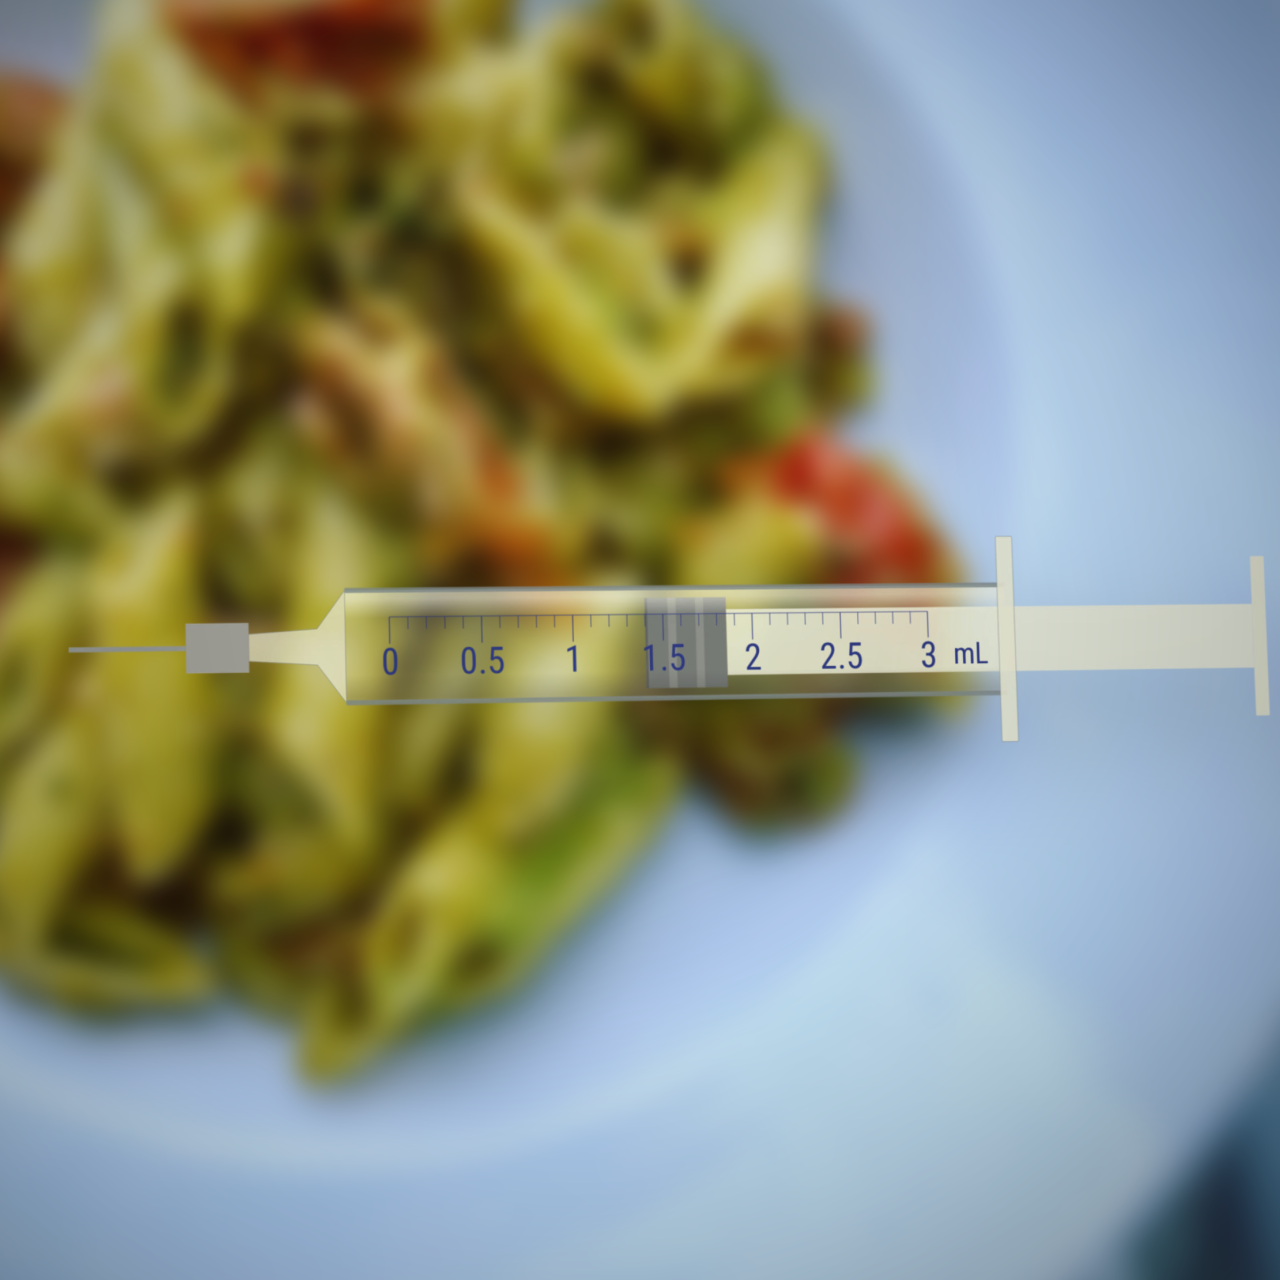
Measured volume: 1.4 (mL)
